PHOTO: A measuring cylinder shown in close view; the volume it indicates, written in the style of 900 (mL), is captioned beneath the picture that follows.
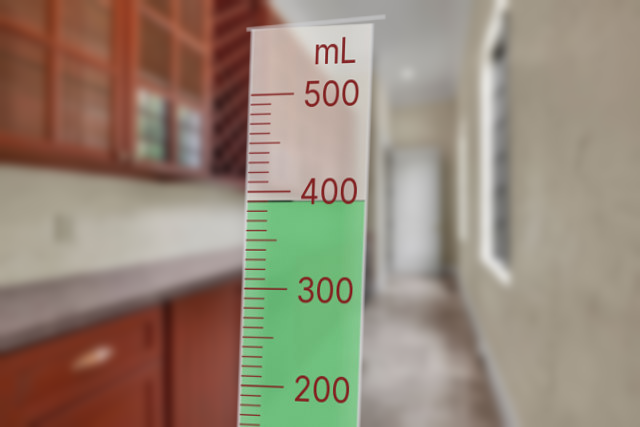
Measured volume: 390 (mL)
